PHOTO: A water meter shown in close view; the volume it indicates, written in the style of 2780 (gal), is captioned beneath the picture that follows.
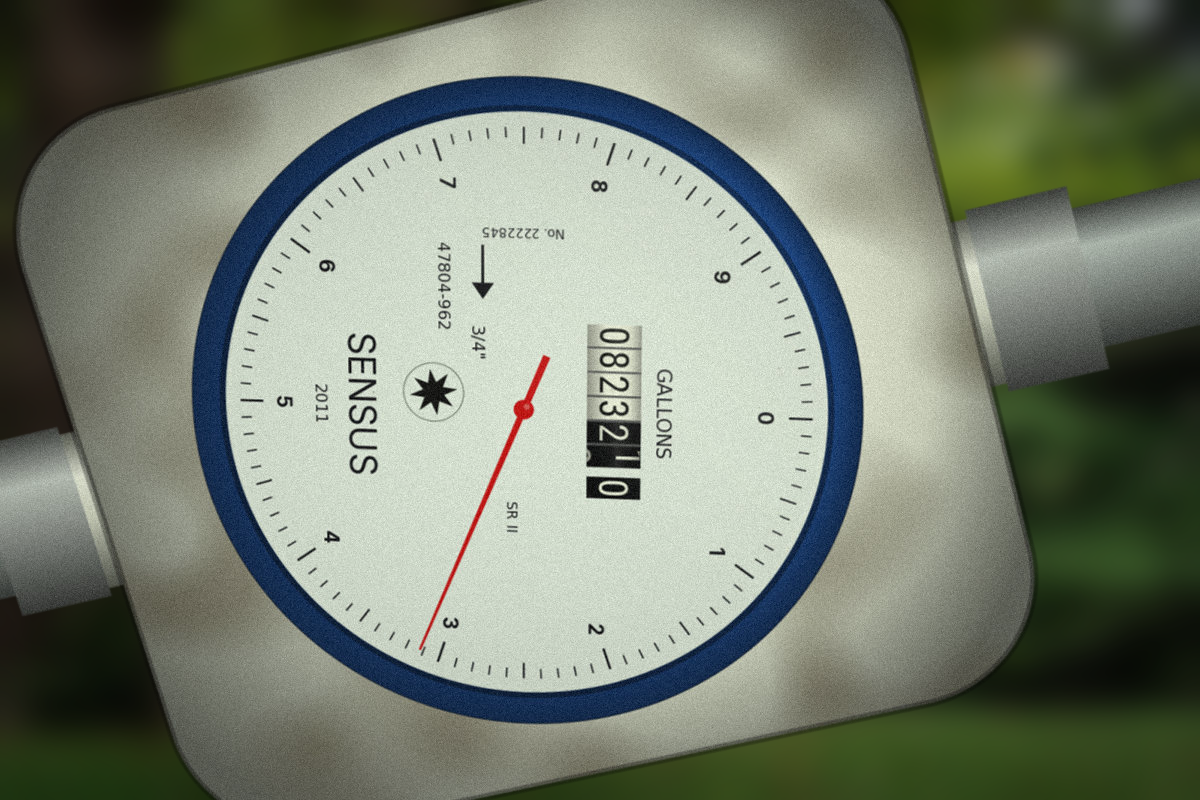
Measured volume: 823213.1 (gal)
